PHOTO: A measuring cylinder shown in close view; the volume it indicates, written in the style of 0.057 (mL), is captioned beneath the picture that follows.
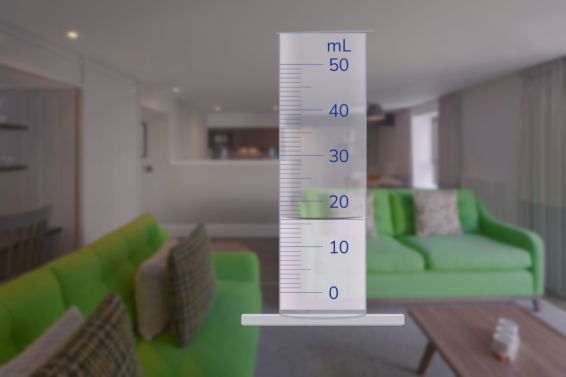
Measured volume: 16 (mL)
